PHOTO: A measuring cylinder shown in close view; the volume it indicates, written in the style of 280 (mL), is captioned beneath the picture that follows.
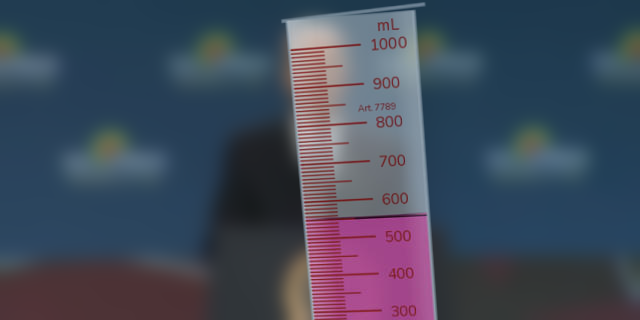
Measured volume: 550 (mL)
